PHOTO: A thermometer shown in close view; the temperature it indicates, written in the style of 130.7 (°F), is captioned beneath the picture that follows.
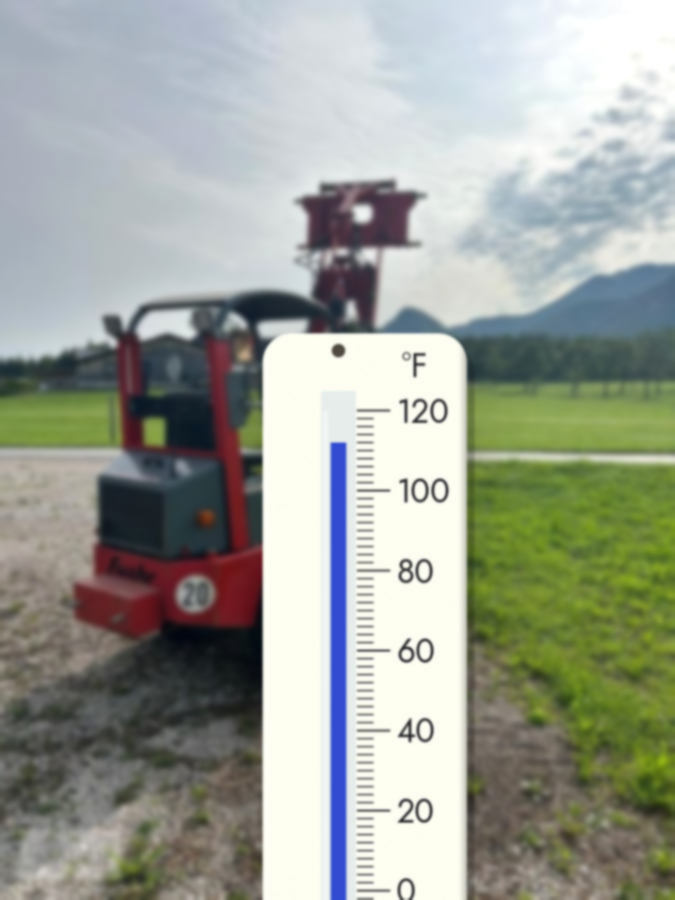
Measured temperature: 112 (°F)
